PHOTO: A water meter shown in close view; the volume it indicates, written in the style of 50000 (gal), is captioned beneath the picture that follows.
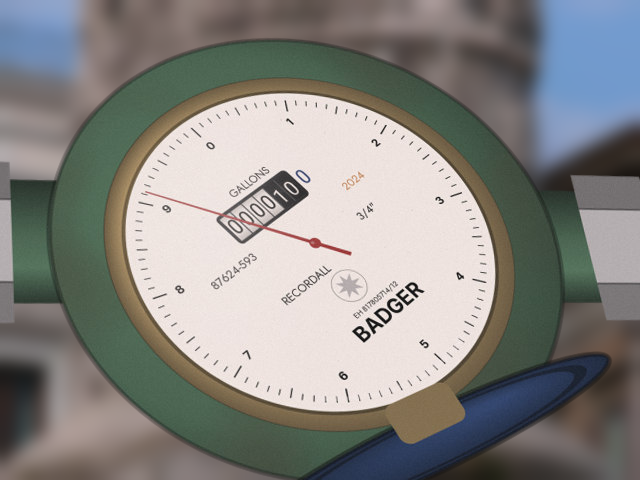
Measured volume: 99.1 (gal)
